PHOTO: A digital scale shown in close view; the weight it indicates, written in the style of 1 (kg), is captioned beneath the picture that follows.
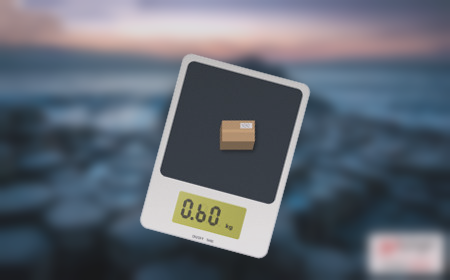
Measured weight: 0.60 (kg)
